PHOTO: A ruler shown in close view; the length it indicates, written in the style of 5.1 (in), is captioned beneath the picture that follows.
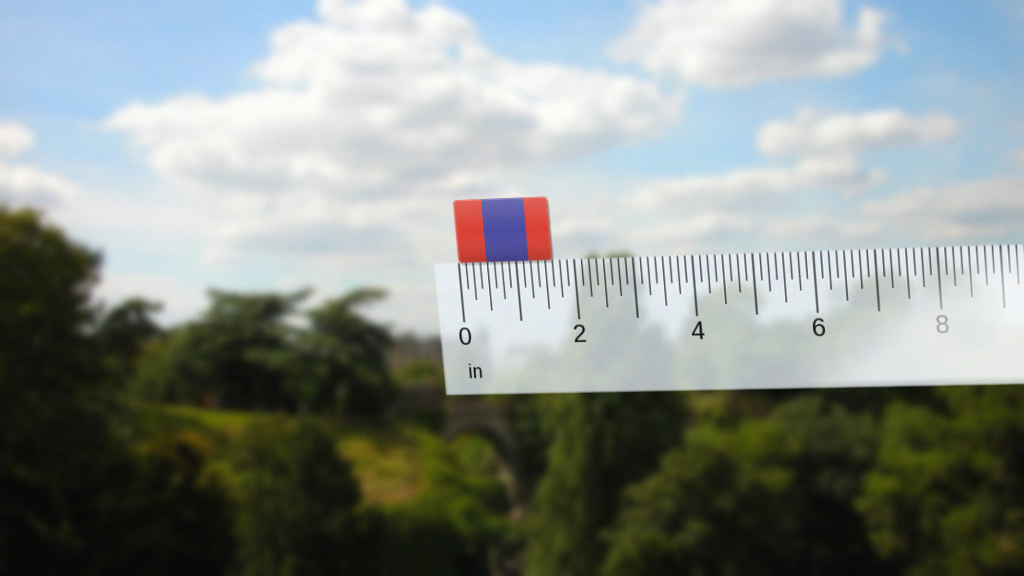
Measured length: 1.625 (in)
